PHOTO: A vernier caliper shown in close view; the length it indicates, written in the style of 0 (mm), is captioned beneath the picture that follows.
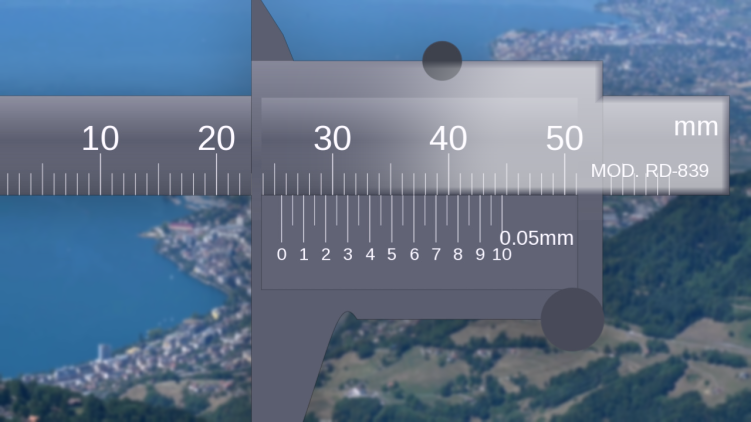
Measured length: 25.6 (mm)
